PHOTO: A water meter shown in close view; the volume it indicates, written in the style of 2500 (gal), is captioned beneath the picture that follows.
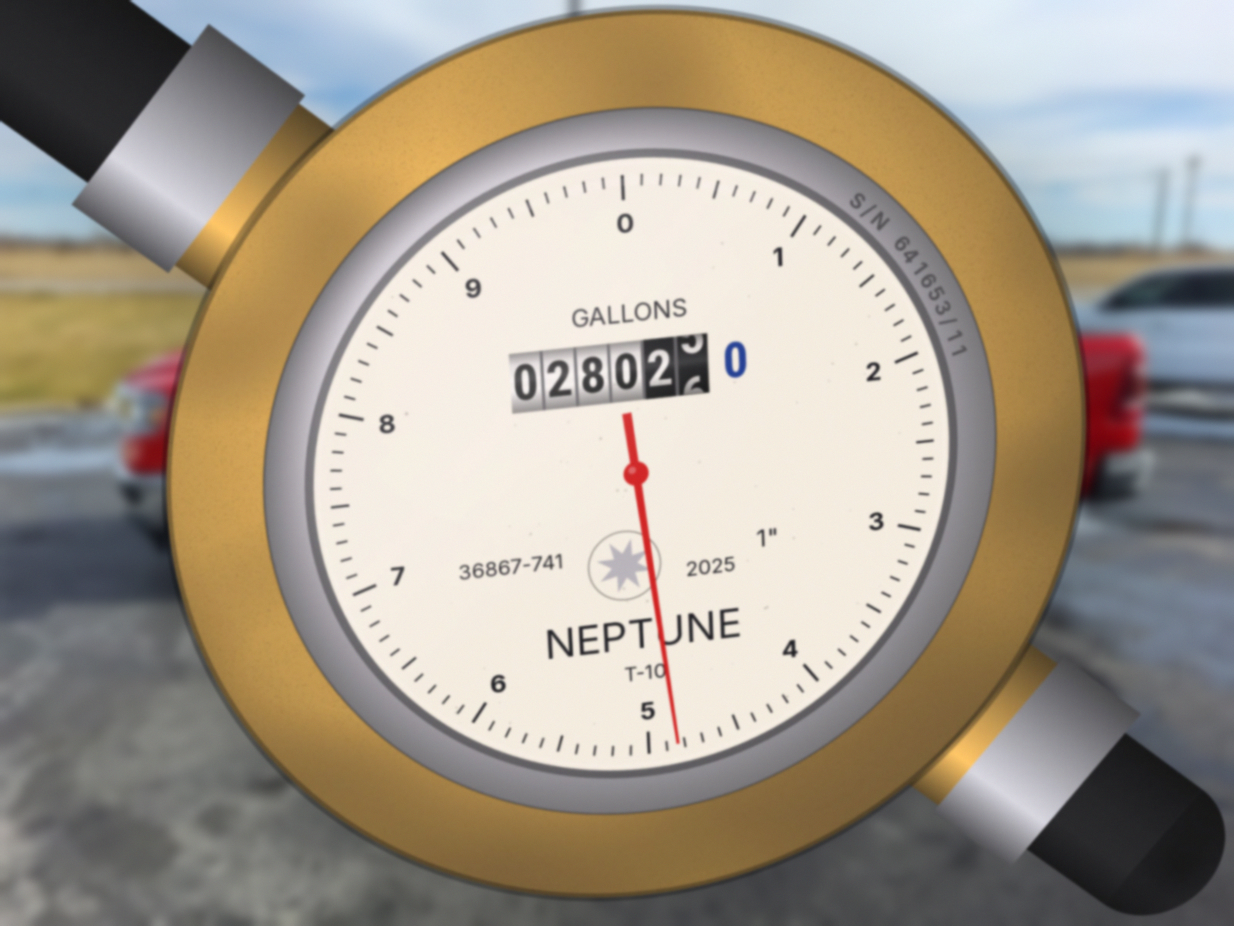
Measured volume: 280254.8 (gal)
